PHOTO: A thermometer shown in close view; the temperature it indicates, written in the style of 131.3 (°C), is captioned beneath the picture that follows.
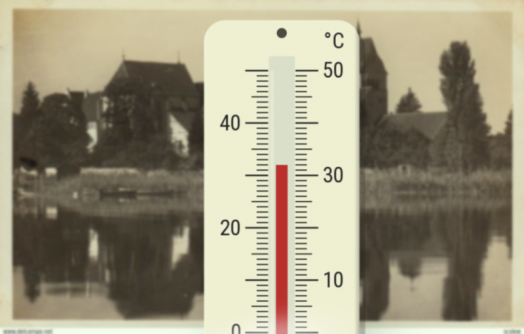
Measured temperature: 32 (°C)
